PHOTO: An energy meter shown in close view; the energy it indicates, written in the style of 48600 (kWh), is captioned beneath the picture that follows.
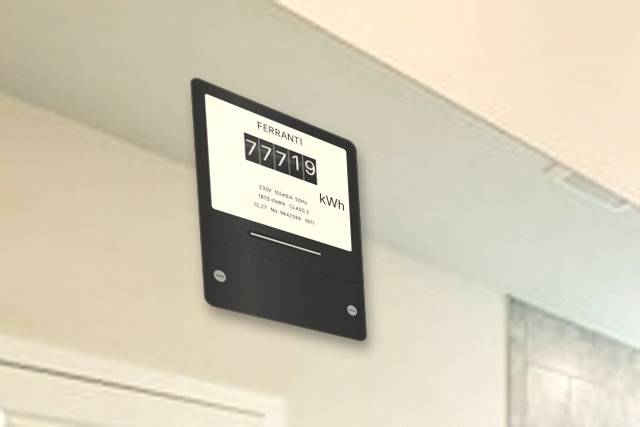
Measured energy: 77719 (kWh)
